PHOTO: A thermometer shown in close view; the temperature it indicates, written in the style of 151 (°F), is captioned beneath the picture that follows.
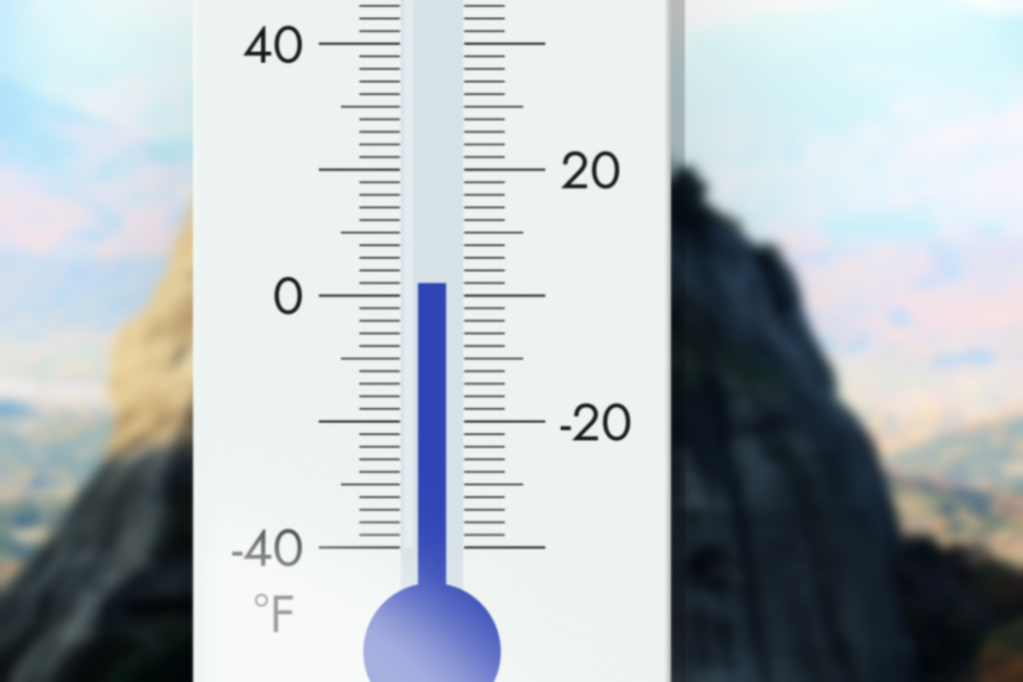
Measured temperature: 2 (°F)
